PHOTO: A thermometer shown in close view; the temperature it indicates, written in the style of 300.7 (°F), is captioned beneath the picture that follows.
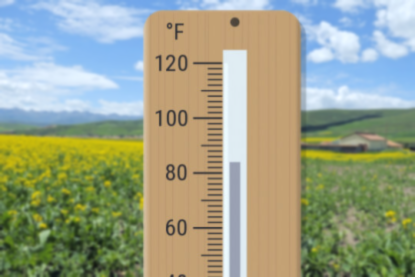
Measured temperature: 84 (°F)
